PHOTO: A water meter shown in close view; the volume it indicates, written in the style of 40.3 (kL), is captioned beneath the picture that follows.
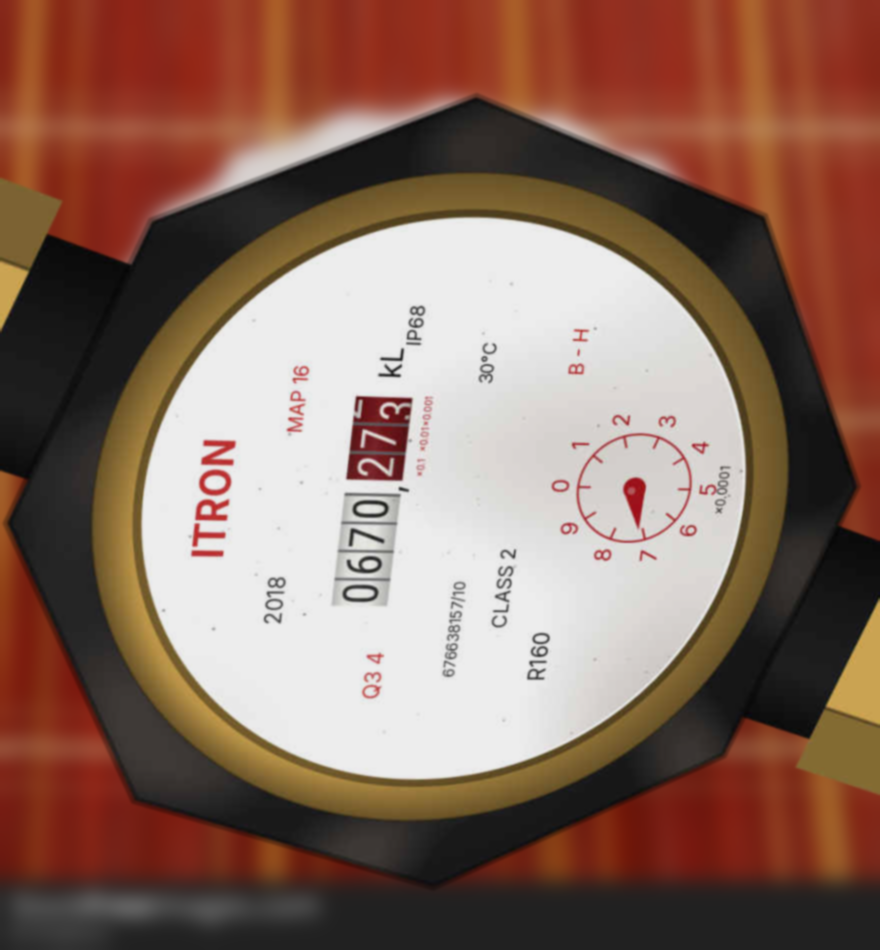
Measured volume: 670.2727 (kL)
